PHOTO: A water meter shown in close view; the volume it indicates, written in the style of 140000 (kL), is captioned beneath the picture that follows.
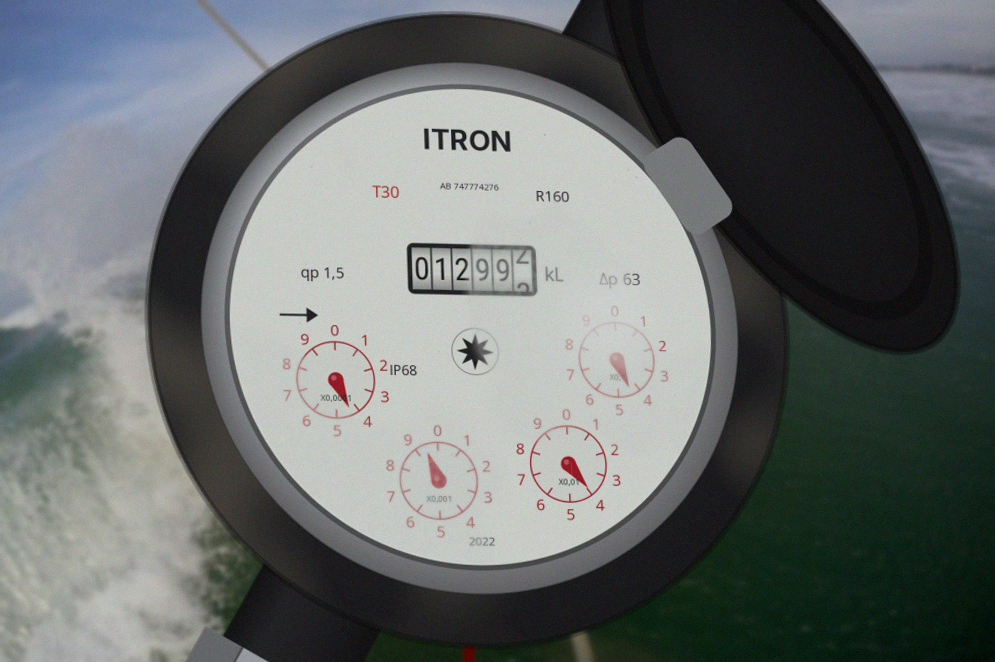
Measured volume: 12992.4394 (kL)
